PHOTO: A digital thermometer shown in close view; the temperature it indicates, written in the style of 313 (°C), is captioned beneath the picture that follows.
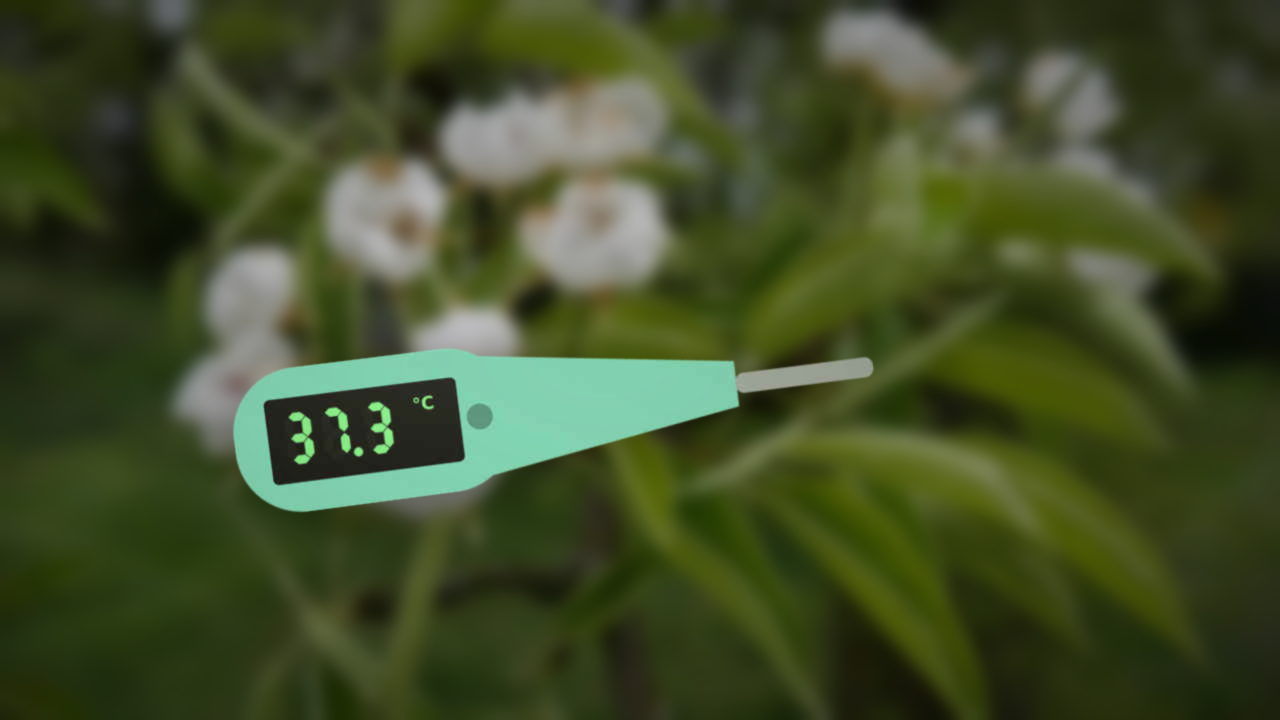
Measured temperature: 37.3 (°C)
